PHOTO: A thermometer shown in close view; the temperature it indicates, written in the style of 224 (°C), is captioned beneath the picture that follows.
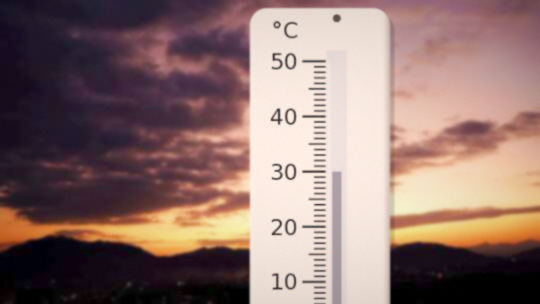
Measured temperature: 30 (°C)
